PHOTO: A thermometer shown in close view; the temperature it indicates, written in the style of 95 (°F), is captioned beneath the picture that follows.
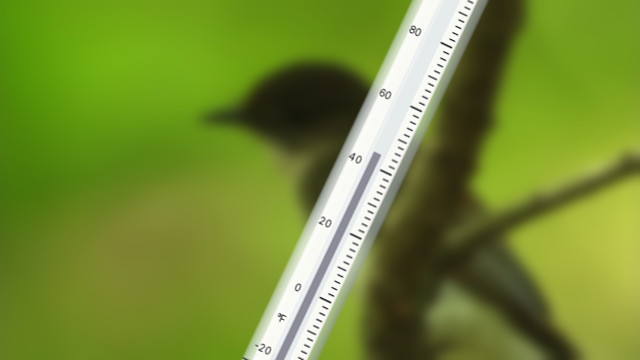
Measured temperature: 44 (°F)
